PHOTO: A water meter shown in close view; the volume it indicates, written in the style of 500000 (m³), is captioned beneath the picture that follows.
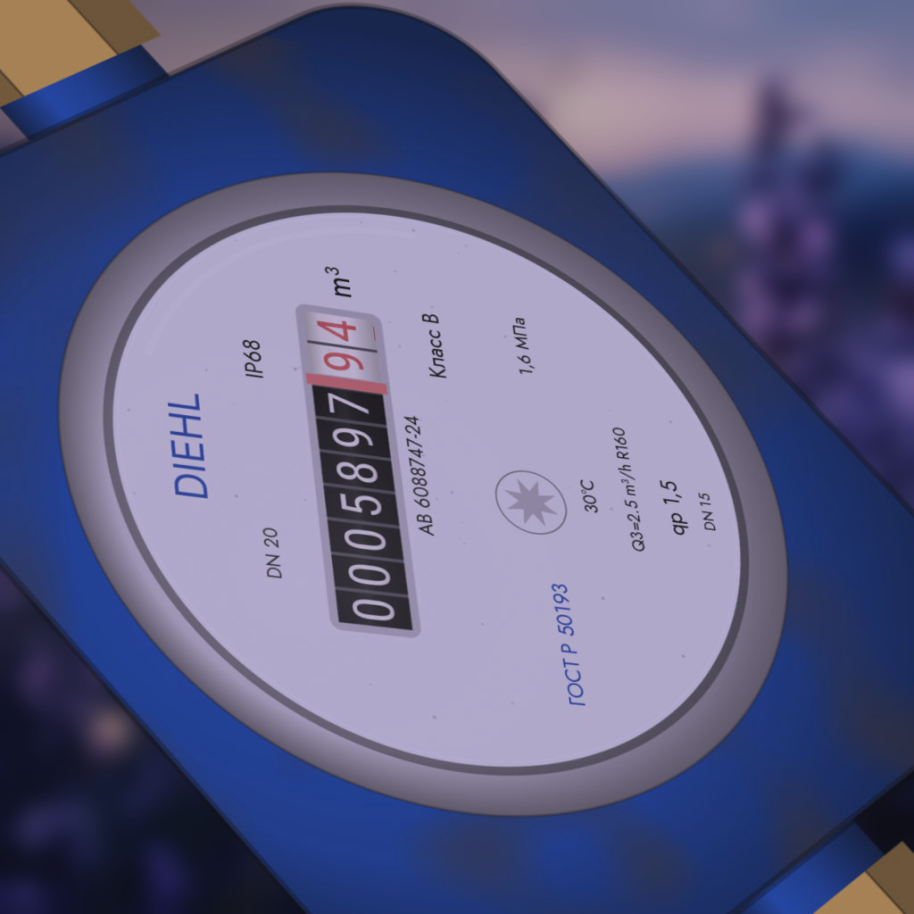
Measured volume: 5897.94 (m³)
